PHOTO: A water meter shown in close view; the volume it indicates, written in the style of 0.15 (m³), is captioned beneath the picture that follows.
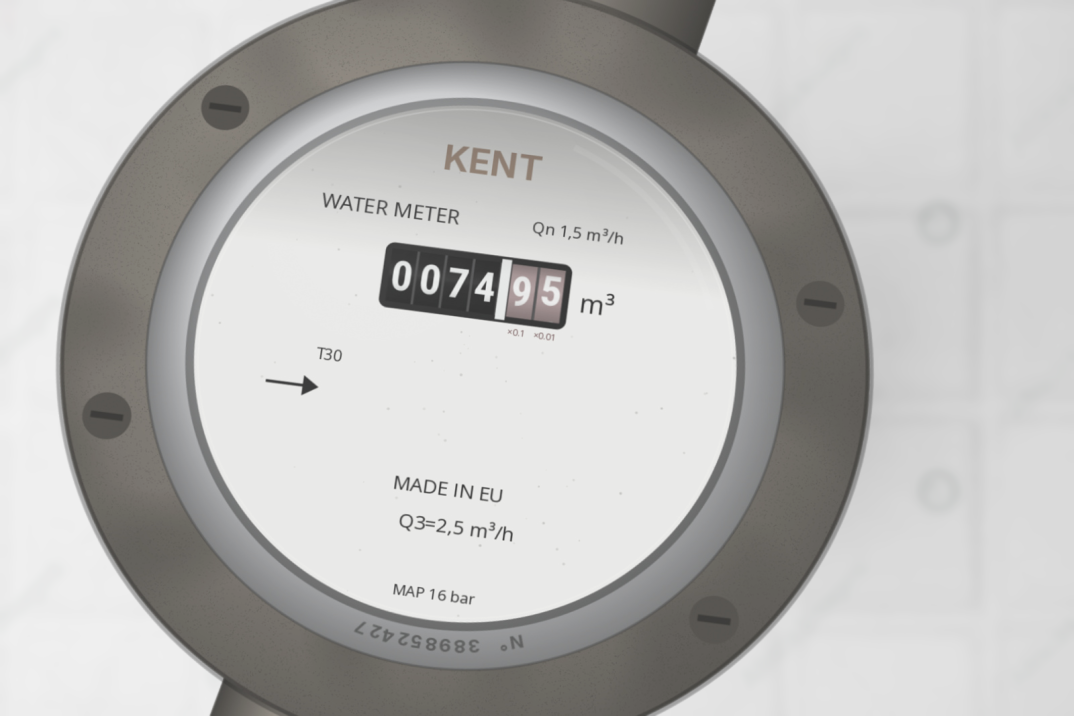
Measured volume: 74.95 (m³)
